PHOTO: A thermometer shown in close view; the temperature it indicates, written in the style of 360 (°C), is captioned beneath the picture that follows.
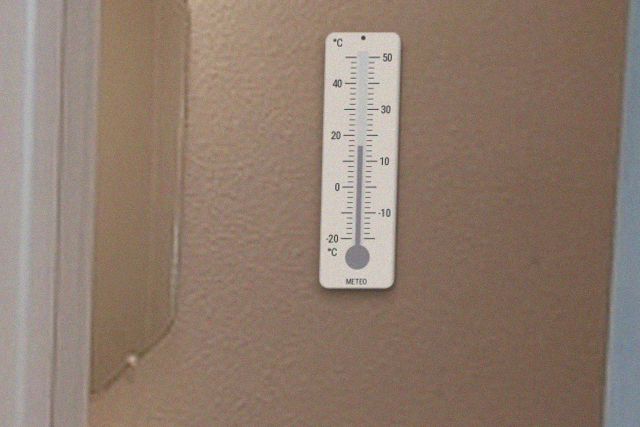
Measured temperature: 16 (°C)
